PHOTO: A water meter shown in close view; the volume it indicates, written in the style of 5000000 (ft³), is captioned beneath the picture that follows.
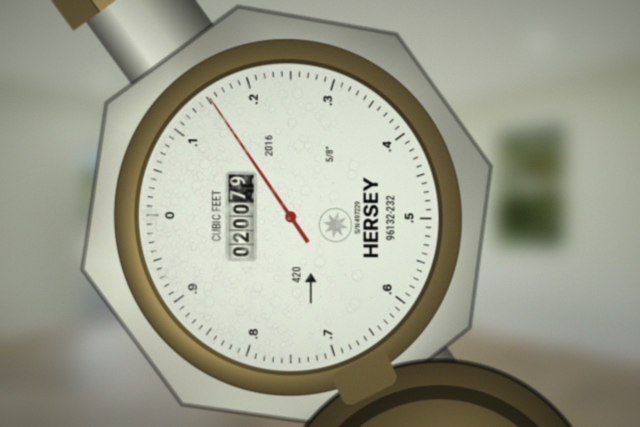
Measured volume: 20079.15 (ft³)
